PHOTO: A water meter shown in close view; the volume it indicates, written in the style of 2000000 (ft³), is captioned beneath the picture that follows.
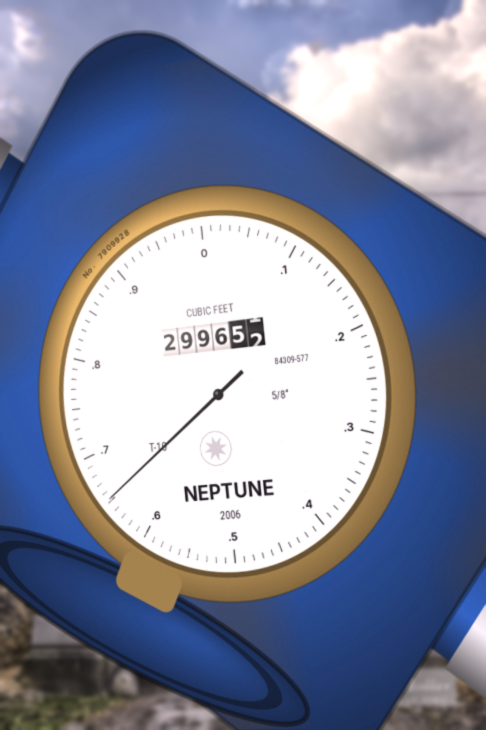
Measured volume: 299651.65 (ft³)
